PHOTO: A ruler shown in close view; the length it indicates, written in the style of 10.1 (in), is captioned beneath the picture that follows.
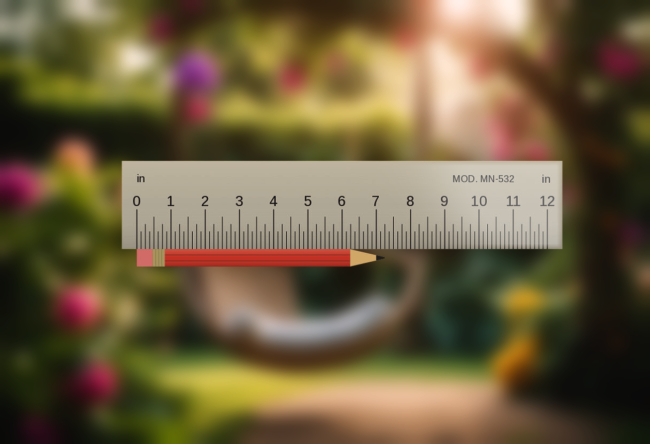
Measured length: 7.25 (in)
